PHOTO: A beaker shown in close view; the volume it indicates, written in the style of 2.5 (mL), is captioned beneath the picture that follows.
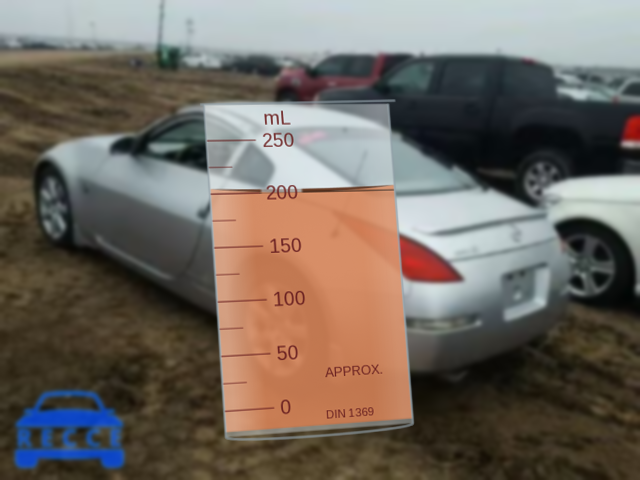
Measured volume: 200 (mL)
